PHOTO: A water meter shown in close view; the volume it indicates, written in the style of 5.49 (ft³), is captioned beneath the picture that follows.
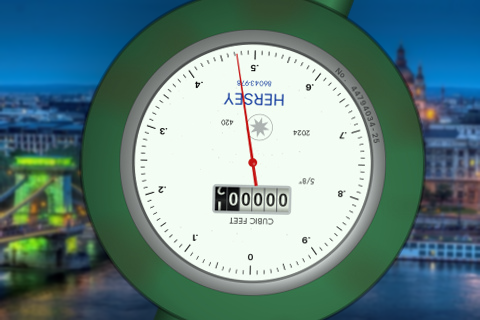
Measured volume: 1.47 (ft³)
